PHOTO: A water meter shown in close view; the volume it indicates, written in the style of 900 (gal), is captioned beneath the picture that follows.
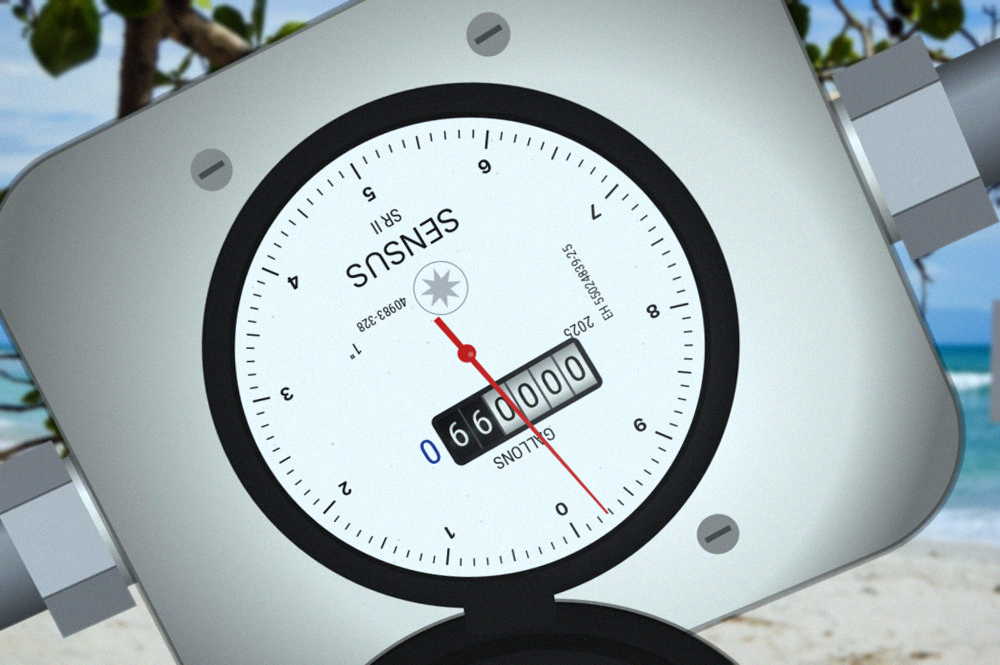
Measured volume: 989.7 (gal)
